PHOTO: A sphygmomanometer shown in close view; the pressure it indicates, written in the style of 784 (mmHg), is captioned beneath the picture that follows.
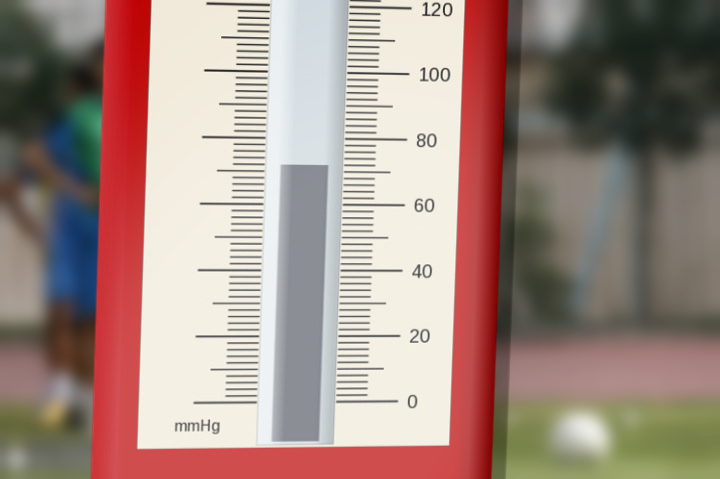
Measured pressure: 72 (mmHg)
